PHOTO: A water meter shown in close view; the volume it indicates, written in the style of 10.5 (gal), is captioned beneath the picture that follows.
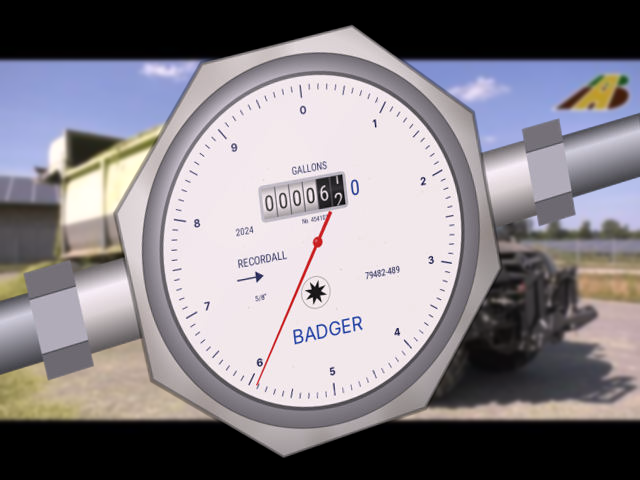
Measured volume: 615.9 (gal)
